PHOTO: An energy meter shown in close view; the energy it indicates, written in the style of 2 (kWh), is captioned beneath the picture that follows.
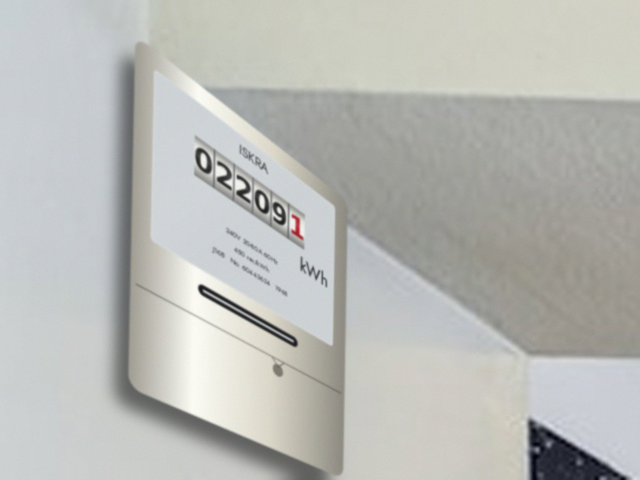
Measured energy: 2209.1 (kWh)
